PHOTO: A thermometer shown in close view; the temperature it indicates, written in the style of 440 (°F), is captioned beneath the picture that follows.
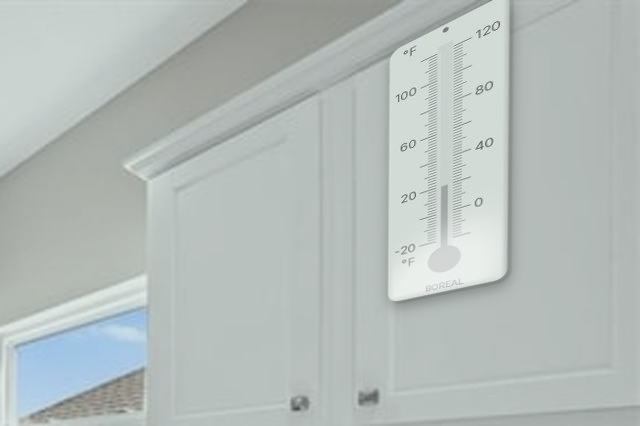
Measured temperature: 20 (°F)
